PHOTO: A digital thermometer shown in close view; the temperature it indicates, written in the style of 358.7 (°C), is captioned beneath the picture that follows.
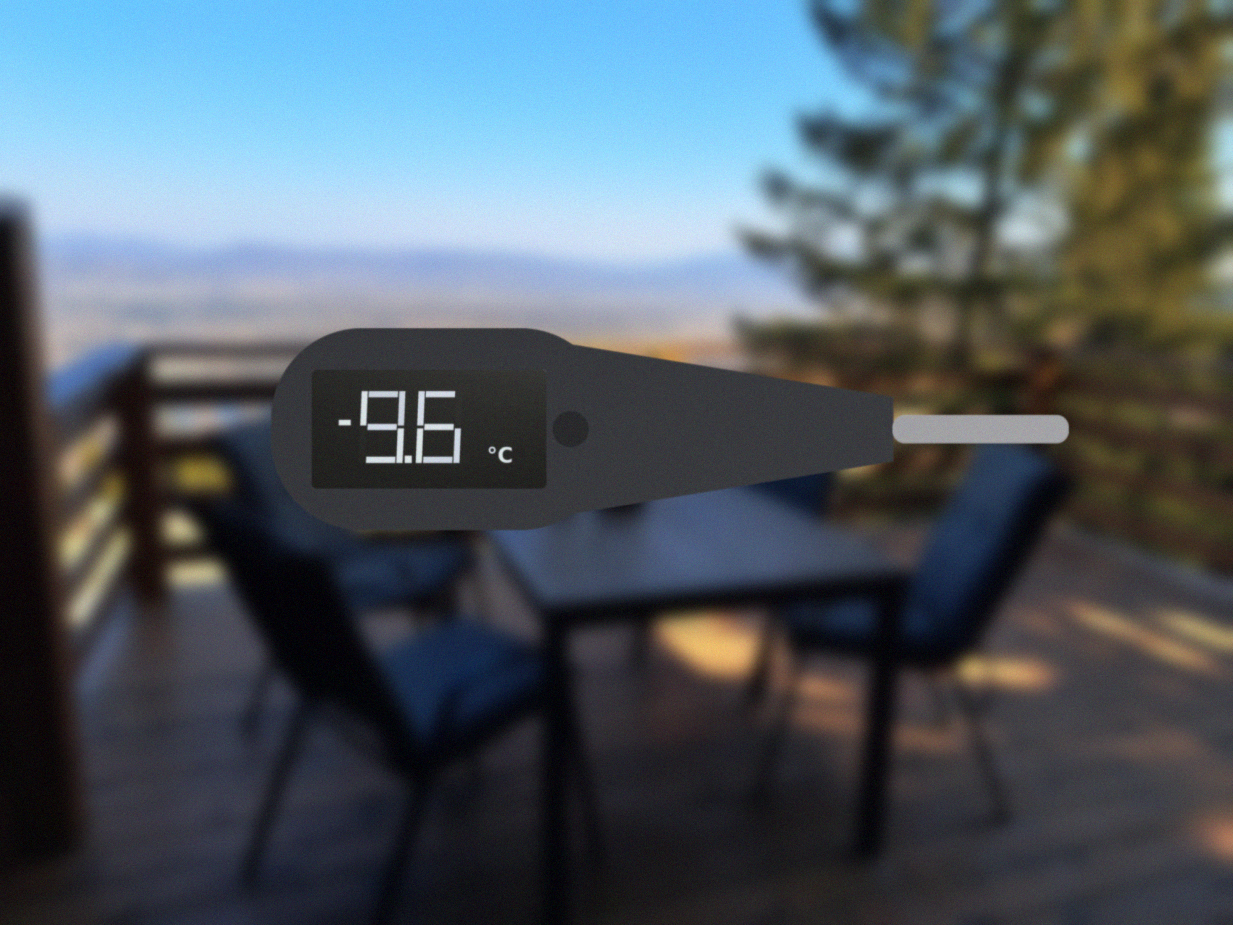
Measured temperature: -9.6 (°C)
